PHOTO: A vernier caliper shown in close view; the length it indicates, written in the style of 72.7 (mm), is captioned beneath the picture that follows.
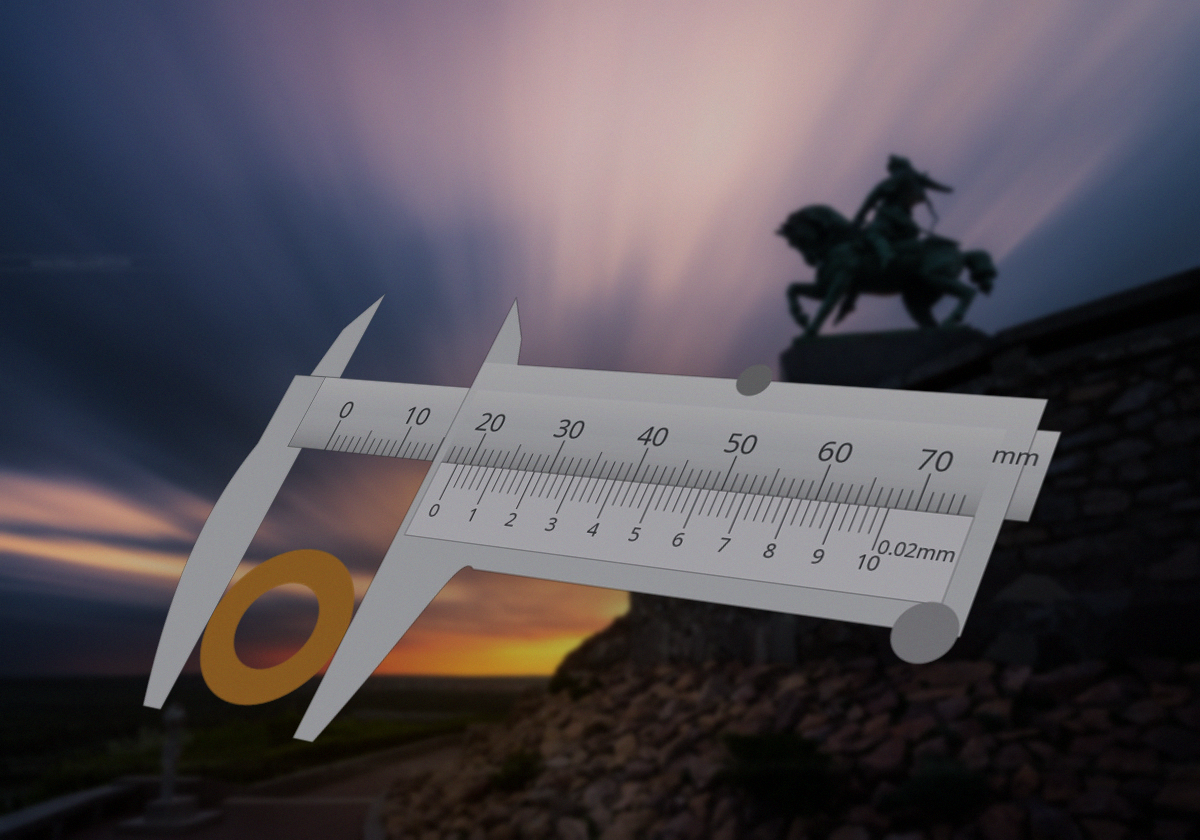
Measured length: 18.4 (mm)
